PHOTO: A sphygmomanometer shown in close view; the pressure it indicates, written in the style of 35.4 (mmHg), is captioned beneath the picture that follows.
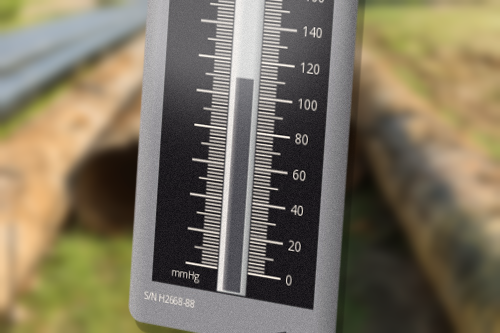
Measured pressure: 110 (mmHg)
